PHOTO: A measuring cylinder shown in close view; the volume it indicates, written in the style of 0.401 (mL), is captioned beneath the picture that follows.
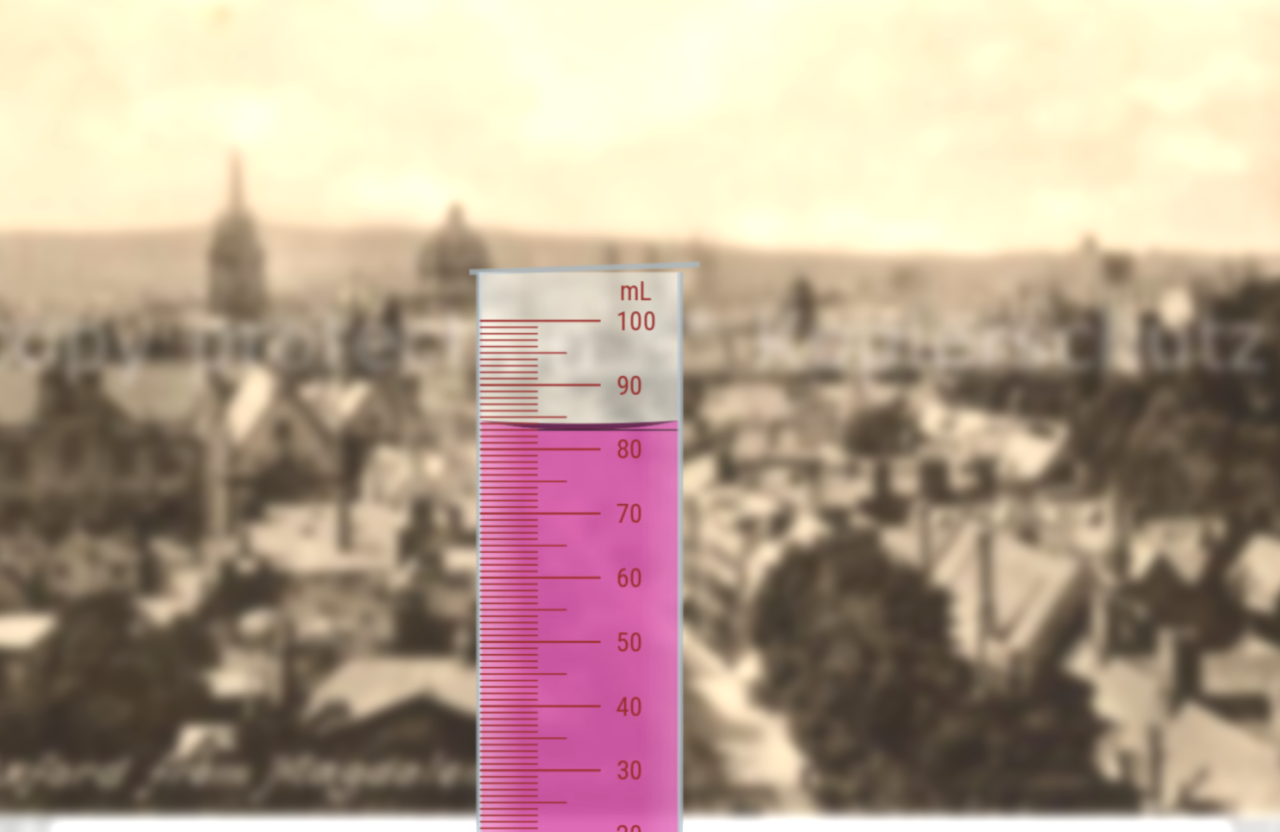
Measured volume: 83 (mL)
